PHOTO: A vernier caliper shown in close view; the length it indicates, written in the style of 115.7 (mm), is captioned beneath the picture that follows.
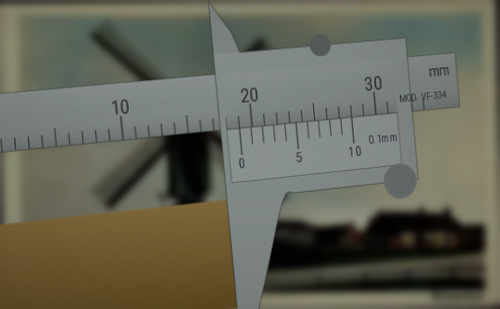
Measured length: 19.0 (mm)
